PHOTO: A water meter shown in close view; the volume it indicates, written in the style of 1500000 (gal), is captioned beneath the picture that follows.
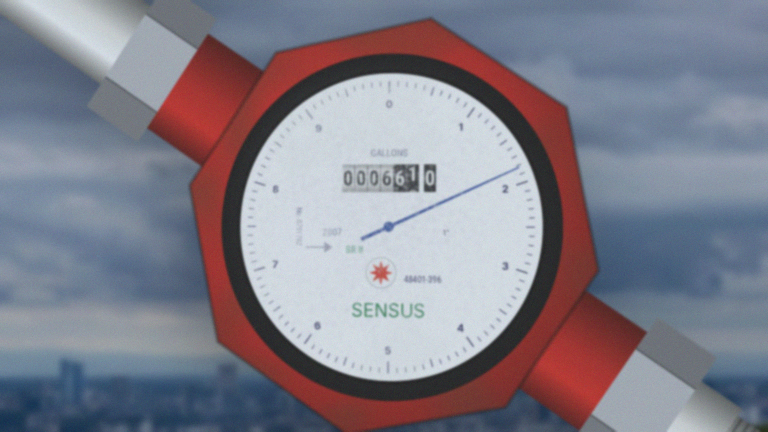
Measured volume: 6611.8 (gal)
